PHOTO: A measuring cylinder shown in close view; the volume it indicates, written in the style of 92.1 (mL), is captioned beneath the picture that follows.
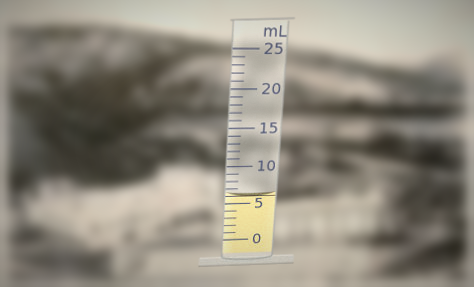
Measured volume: 6 (mL)
